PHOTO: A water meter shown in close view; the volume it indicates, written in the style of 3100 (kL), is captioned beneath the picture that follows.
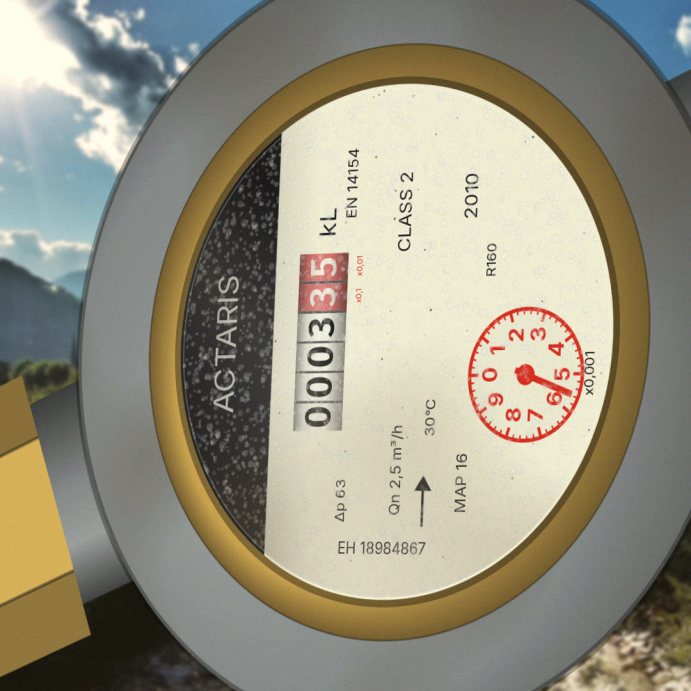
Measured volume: 3.355 (kL)
